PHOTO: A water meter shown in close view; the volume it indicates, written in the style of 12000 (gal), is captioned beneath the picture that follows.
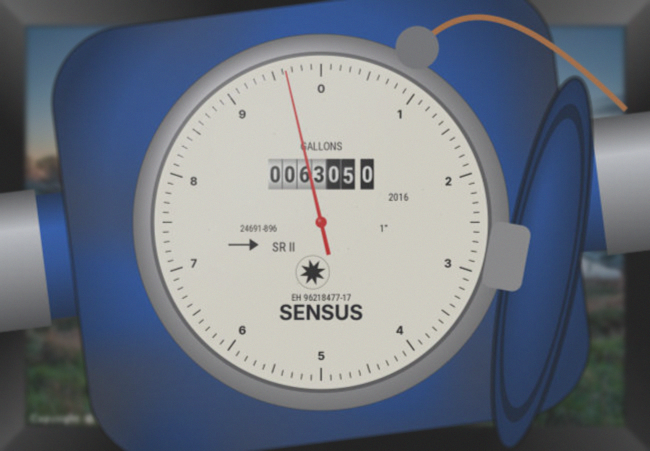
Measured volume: 63049.6 (gal)
